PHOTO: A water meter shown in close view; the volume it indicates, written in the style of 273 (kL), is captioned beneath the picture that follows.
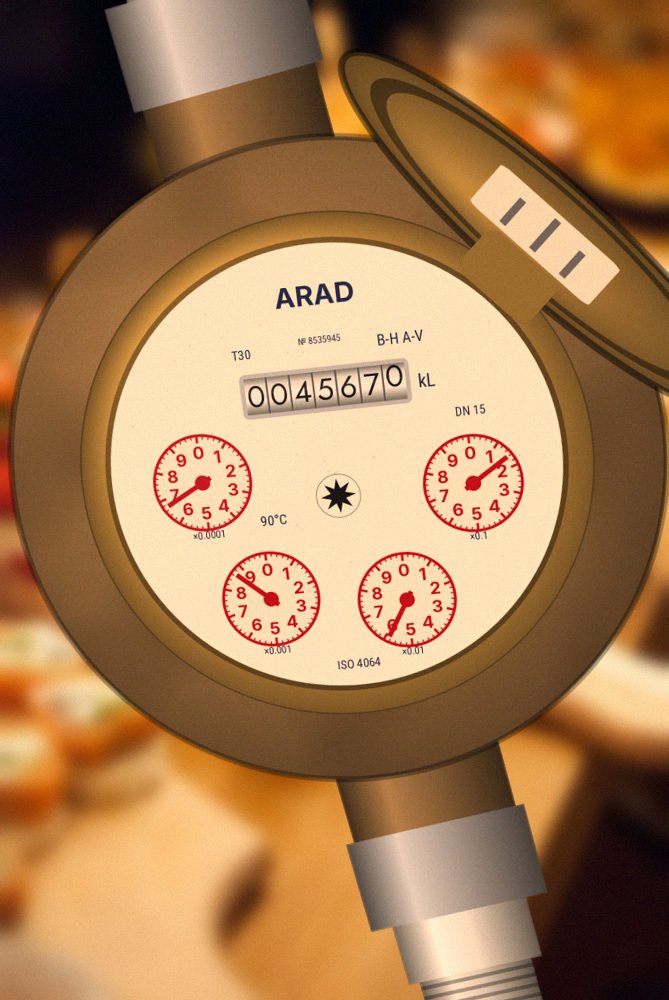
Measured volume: 45670.1586 (kL)
